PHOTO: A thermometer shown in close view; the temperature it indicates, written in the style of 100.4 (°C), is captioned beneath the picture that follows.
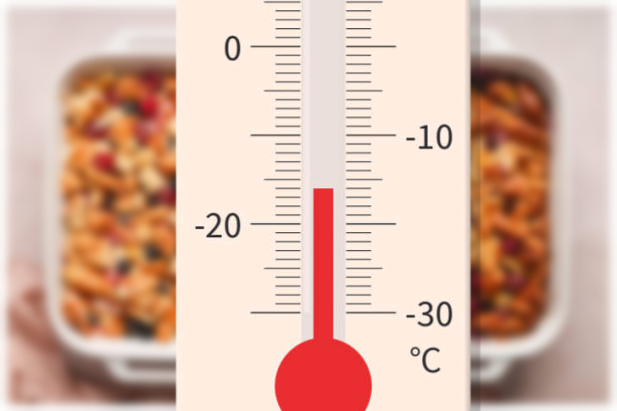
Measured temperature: -16 (°C)
